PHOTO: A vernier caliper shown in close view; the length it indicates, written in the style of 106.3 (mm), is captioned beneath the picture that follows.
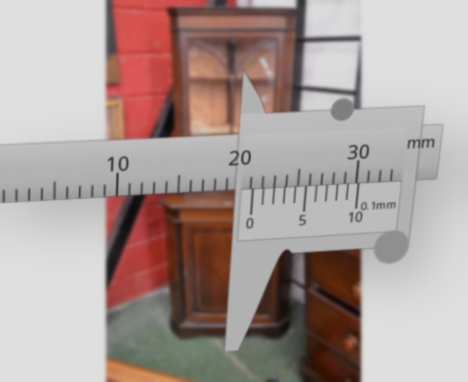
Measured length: 21.2 (mm)
